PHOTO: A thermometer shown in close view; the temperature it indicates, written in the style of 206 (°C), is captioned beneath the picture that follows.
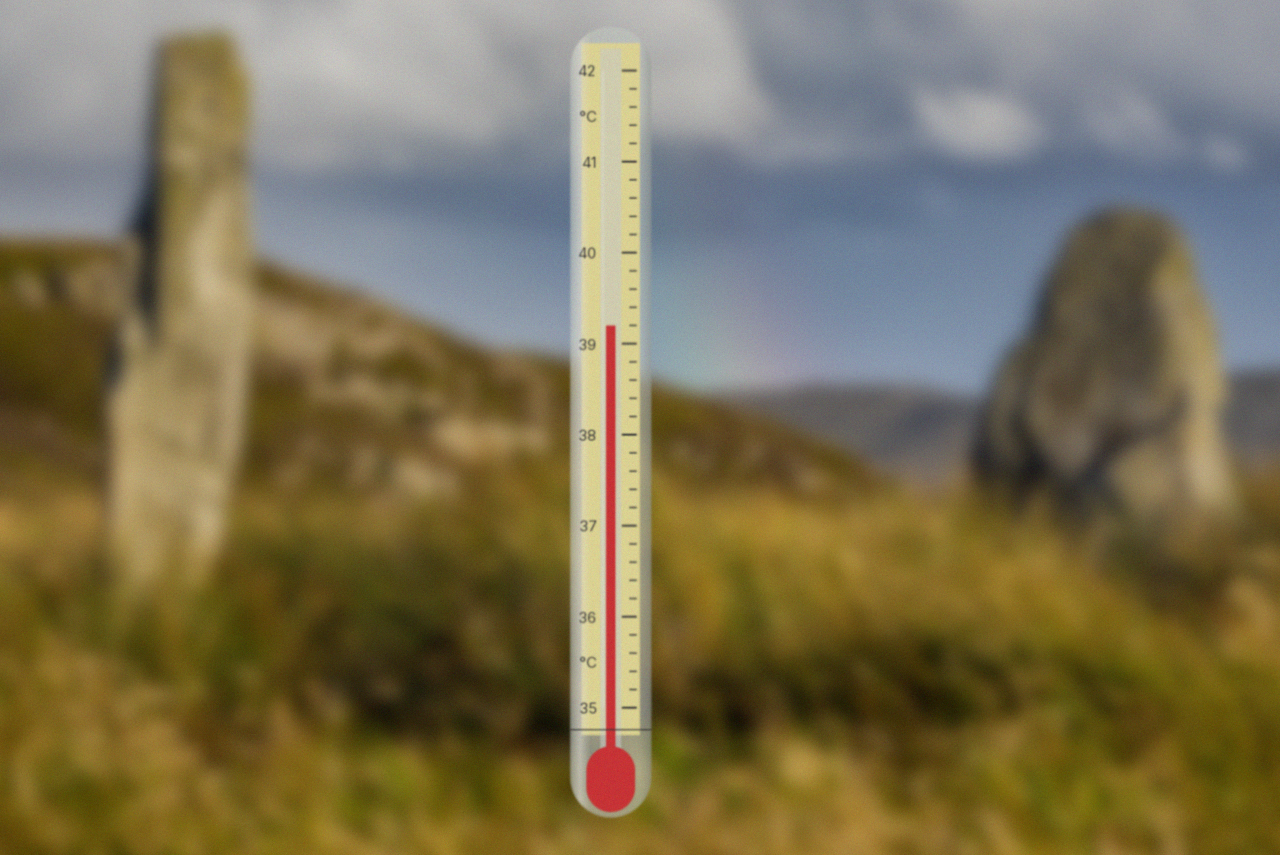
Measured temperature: 39.2 (°C)
